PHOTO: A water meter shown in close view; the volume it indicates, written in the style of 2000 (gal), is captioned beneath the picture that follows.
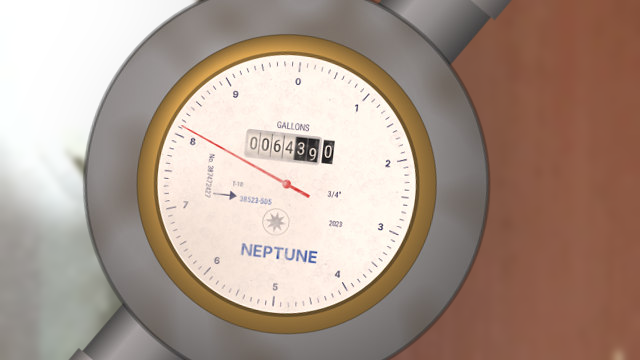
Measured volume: 64388.1 (gal)
